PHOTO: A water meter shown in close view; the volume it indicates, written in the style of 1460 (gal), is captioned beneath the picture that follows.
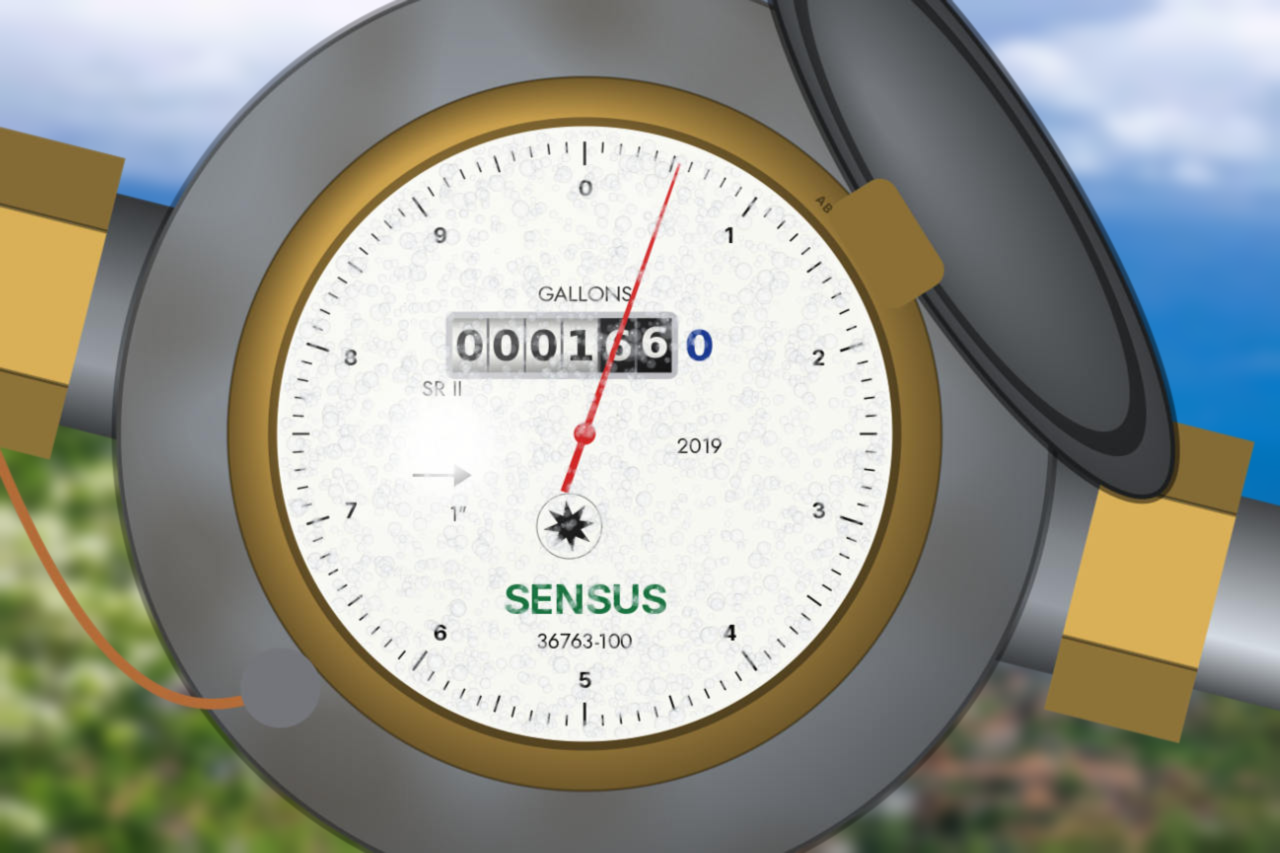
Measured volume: 1660.5 (gal)
